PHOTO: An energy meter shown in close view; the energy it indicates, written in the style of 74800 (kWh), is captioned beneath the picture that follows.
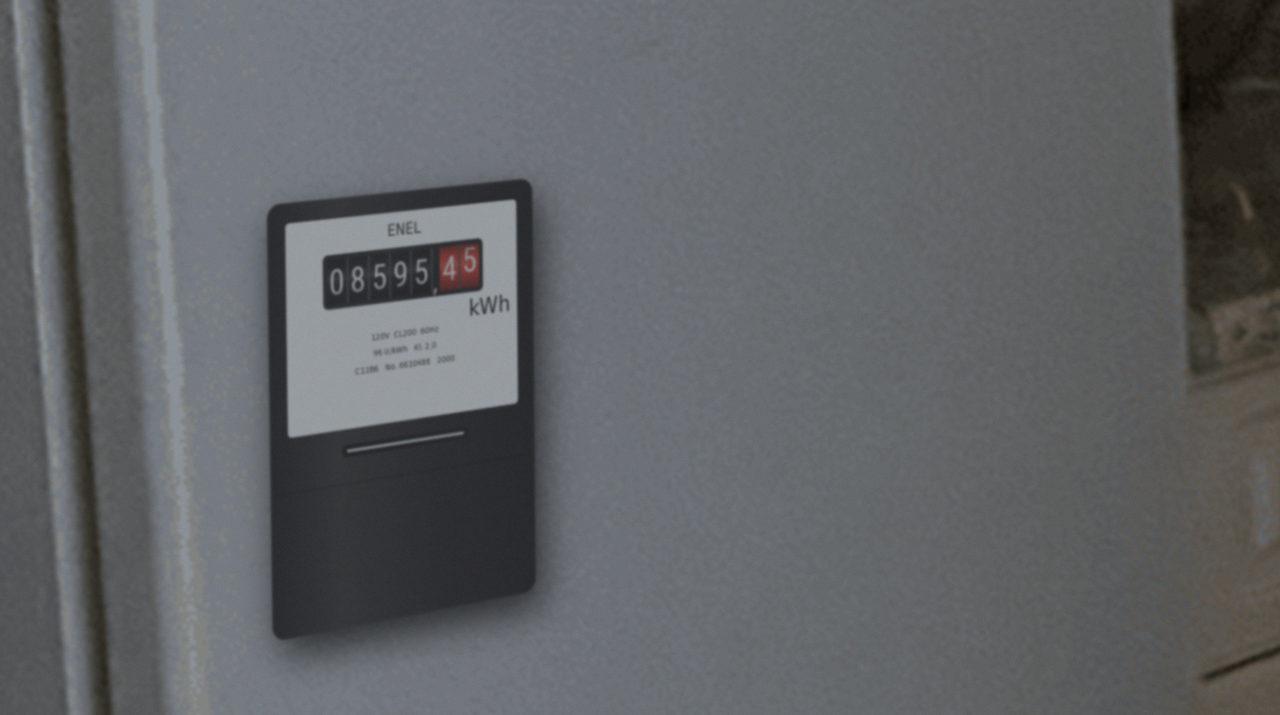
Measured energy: 8595.45 (kWh)
